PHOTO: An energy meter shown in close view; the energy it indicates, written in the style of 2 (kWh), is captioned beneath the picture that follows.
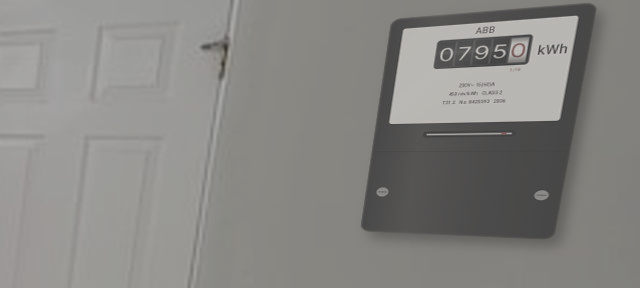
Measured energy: 795.0 (kWh)
